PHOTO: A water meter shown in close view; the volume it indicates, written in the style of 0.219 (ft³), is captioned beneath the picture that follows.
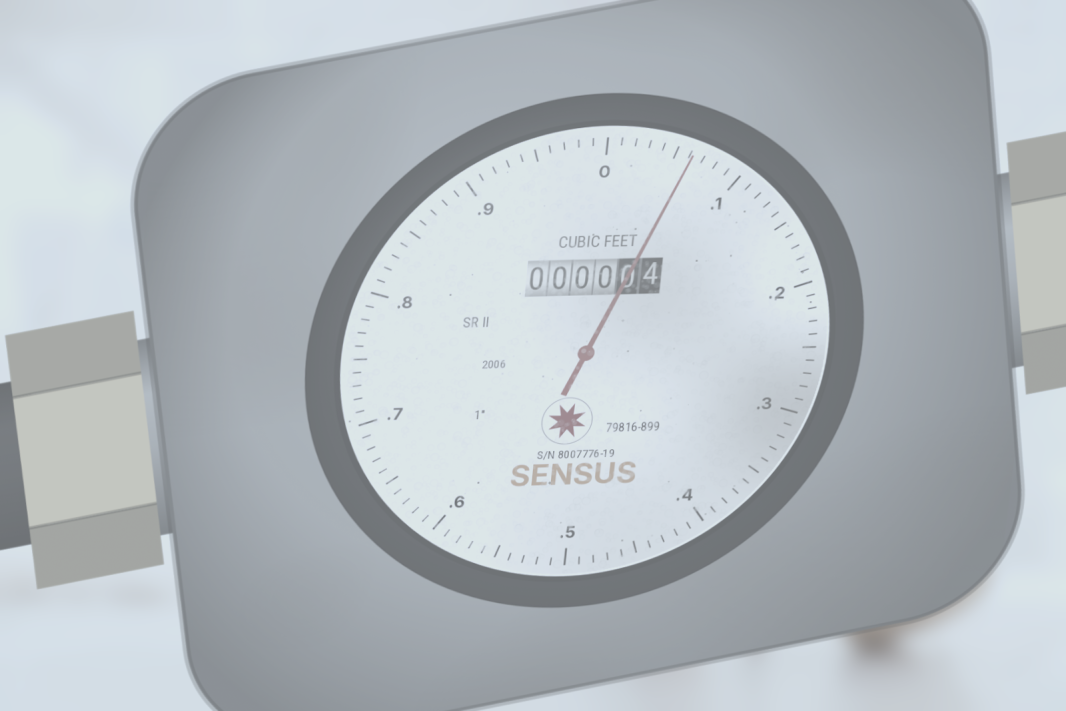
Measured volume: 4.06 (ft³)
